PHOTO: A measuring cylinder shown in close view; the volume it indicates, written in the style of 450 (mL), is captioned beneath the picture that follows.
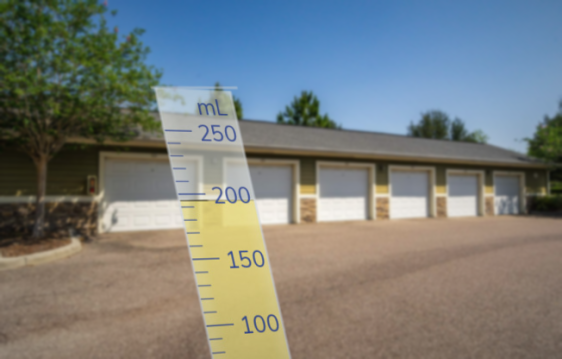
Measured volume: 195 (mL)
